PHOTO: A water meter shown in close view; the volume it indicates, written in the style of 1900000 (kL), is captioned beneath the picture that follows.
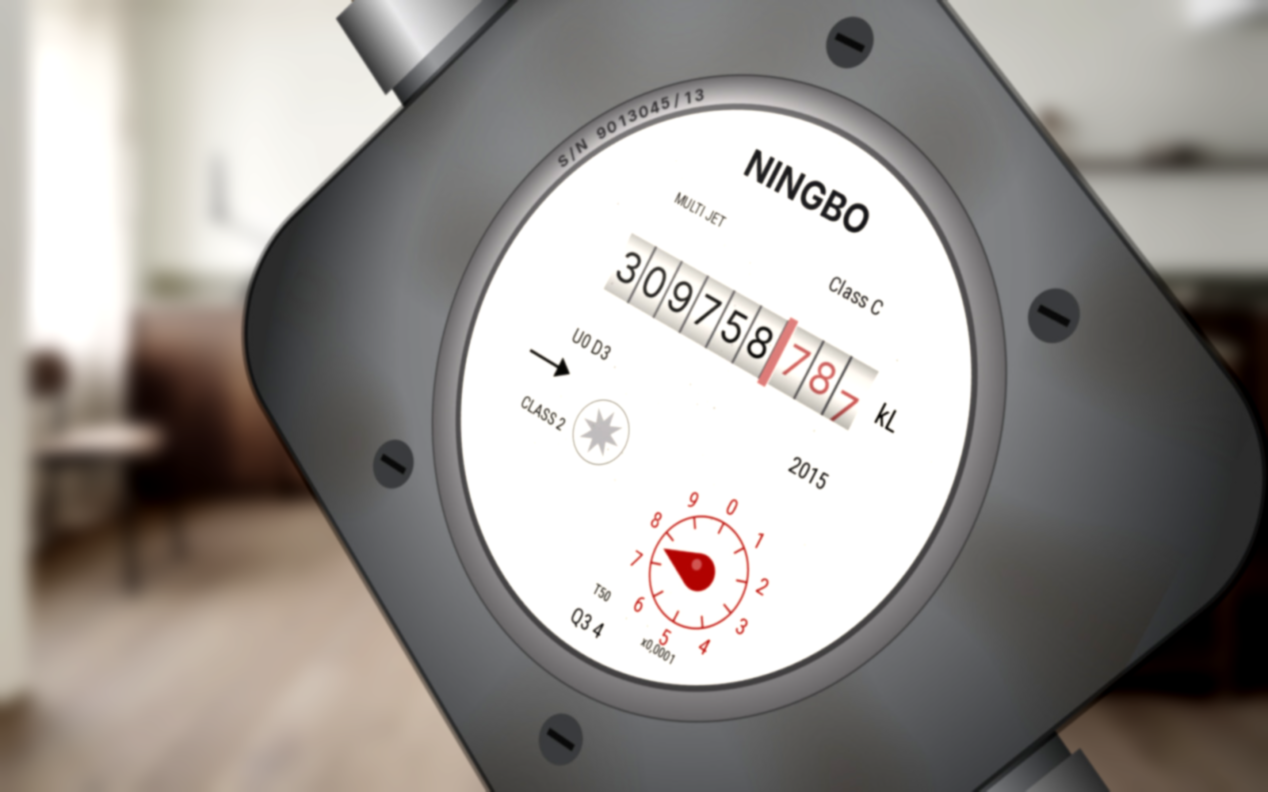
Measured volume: 309758.7867 (kL)
